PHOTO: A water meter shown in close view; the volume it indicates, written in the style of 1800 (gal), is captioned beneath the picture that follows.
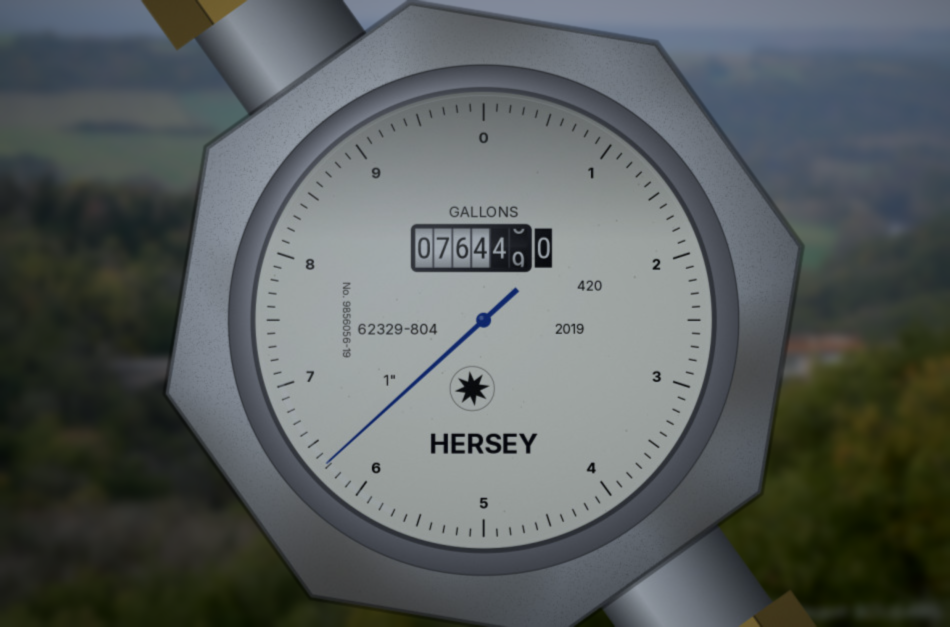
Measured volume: 764486.3 (gal)
